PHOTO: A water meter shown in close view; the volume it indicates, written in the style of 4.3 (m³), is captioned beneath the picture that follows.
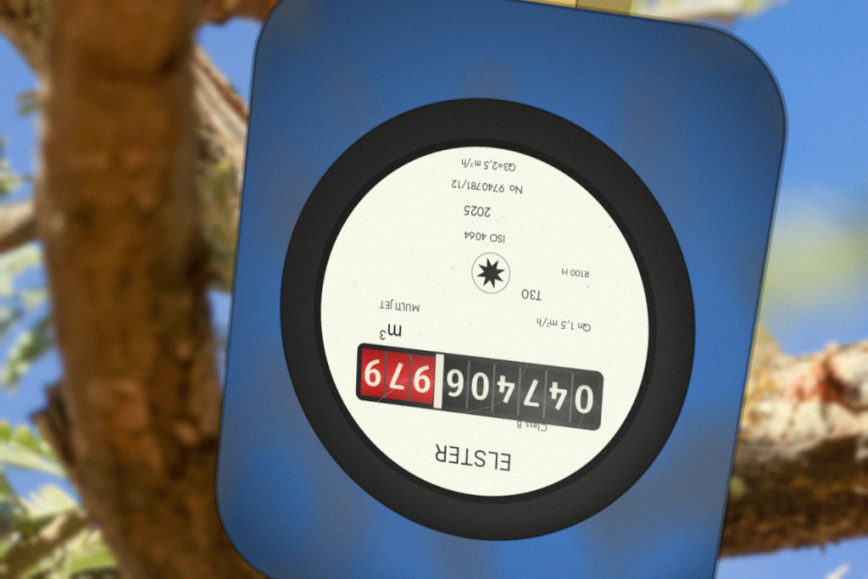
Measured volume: 47406.979 (m³)
